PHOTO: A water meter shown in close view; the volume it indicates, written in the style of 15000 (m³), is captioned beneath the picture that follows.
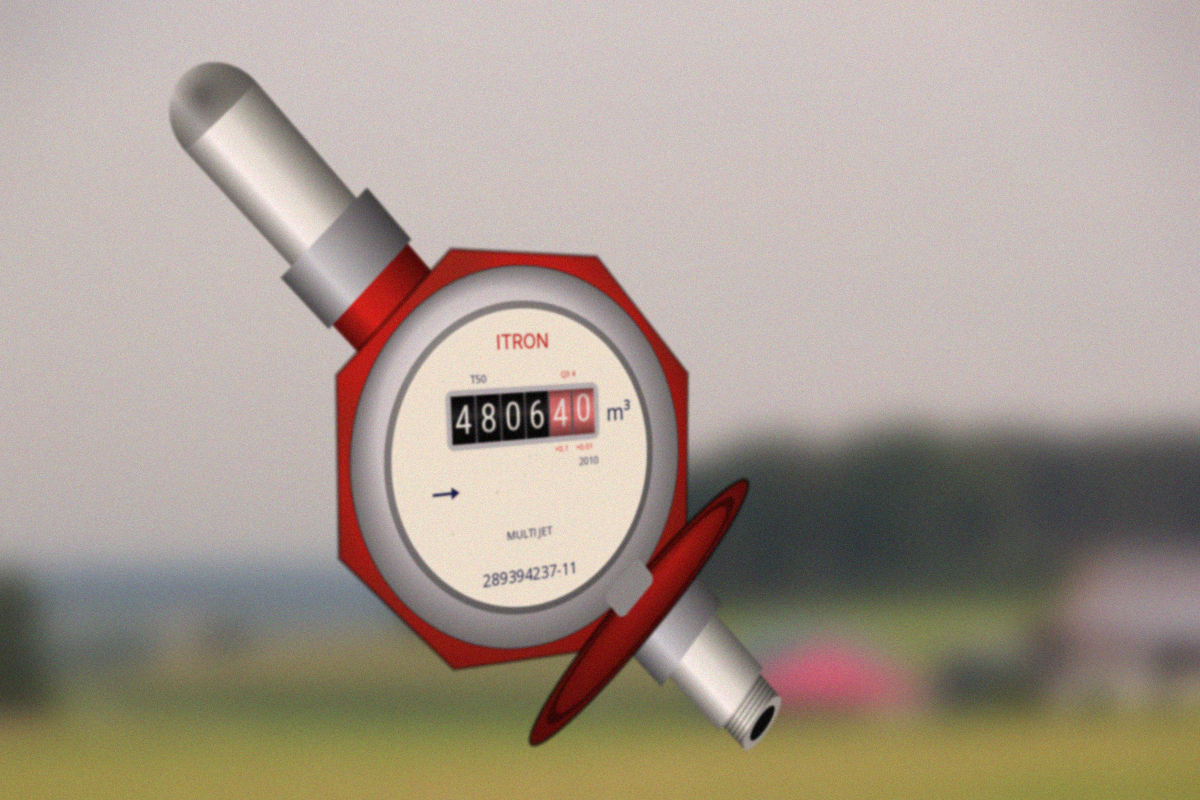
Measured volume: 4806.40 (m³)
